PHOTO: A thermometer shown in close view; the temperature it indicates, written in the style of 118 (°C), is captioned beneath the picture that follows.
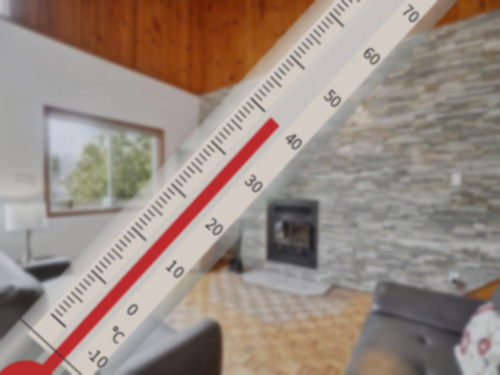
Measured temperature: 40 (°C)
